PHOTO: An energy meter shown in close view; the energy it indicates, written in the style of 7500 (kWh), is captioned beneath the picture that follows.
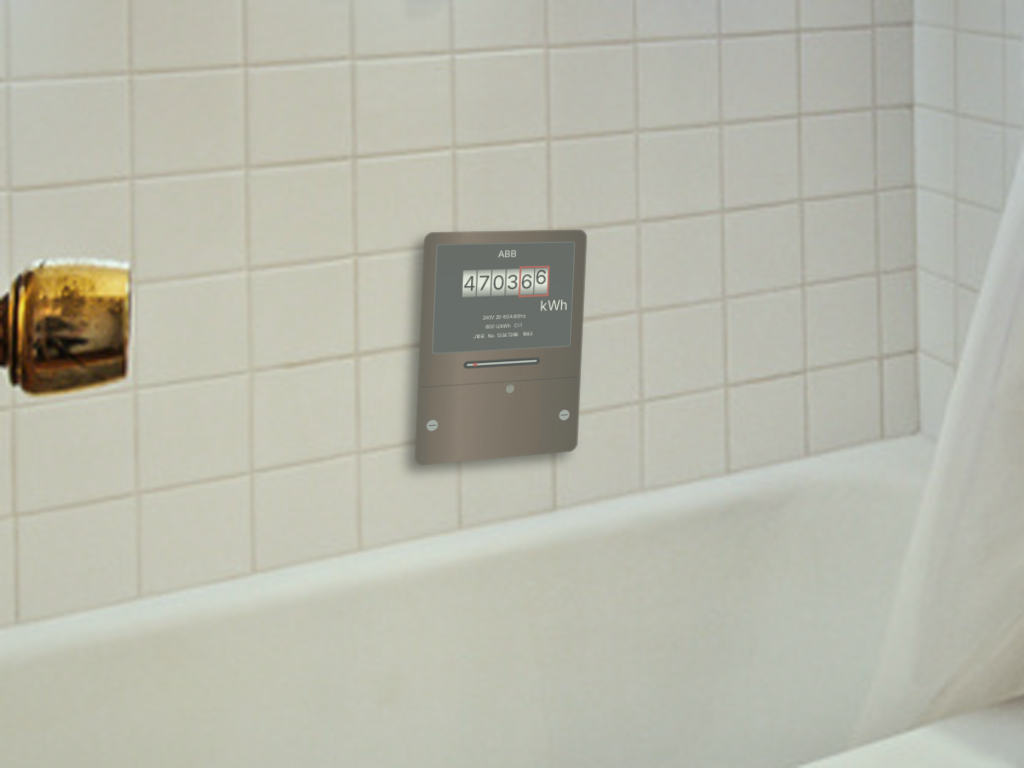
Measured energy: 4703.66 (kWh)
